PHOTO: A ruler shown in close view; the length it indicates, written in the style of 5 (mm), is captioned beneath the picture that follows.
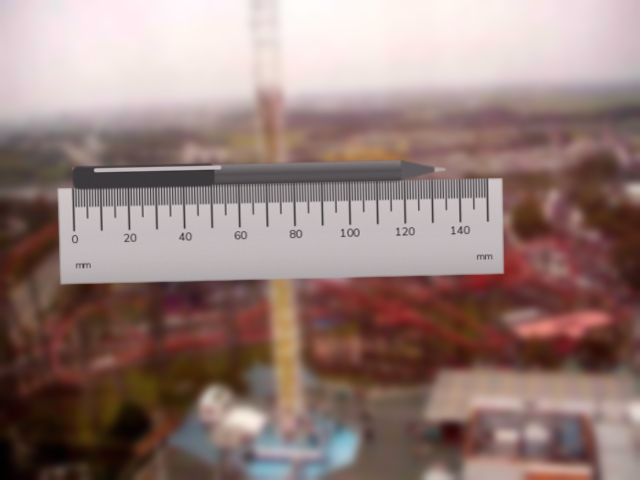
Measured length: 135 (mm)
